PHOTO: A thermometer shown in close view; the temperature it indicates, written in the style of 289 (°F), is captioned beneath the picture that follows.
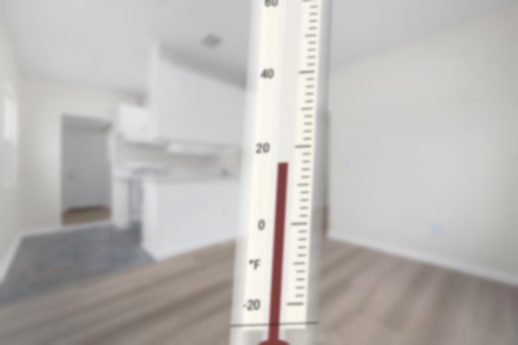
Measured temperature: 16 (°F)
